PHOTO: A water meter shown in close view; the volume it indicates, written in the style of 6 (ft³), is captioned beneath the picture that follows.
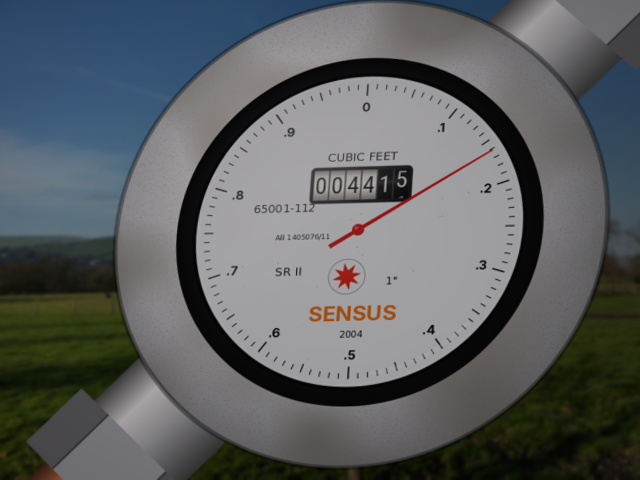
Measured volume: 4415.16 (ft³)
